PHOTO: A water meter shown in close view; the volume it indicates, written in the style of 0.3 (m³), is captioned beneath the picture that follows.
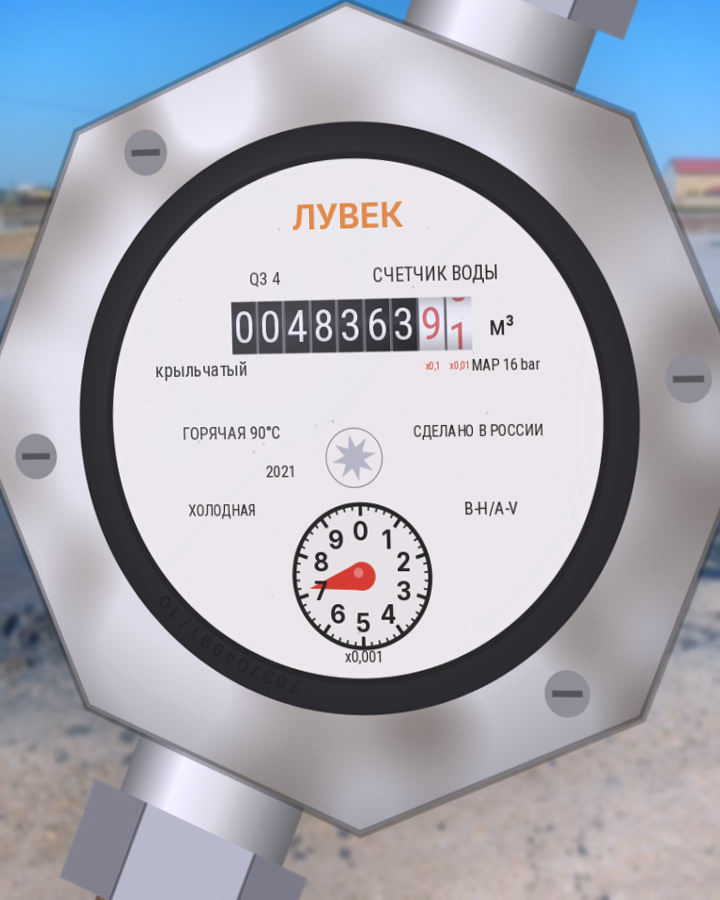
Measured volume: 48363.907 (m³)
